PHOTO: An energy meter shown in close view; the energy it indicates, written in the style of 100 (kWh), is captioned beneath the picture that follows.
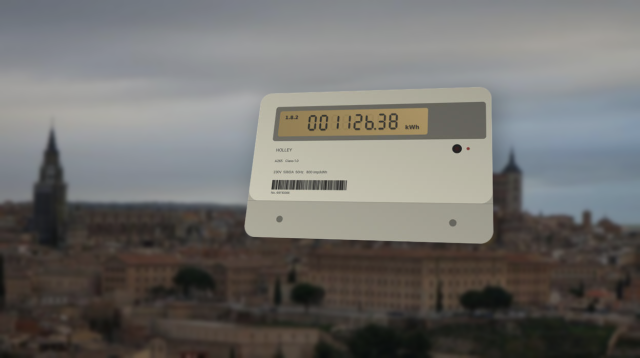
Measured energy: 1126.38 (kWh)
